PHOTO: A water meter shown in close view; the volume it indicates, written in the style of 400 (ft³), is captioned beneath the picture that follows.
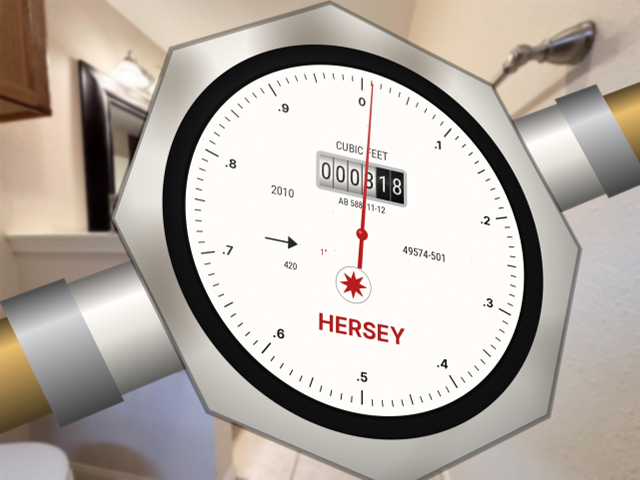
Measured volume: 318.01 (ft³)
